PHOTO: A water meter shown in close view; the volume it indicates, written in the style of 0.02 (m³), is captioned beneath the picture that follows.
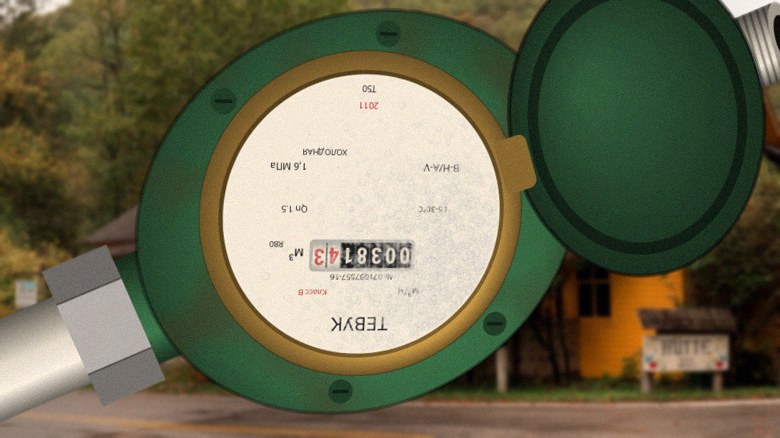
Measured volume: 381.43 (m³)
